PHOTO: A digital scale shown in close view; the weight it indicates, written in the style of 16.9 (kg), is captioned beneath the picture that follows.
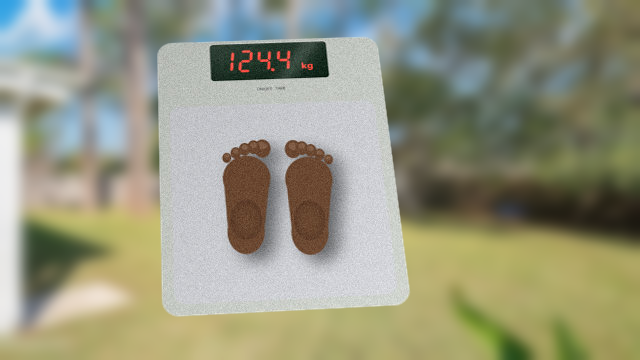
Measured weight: 124.4 (kg)
